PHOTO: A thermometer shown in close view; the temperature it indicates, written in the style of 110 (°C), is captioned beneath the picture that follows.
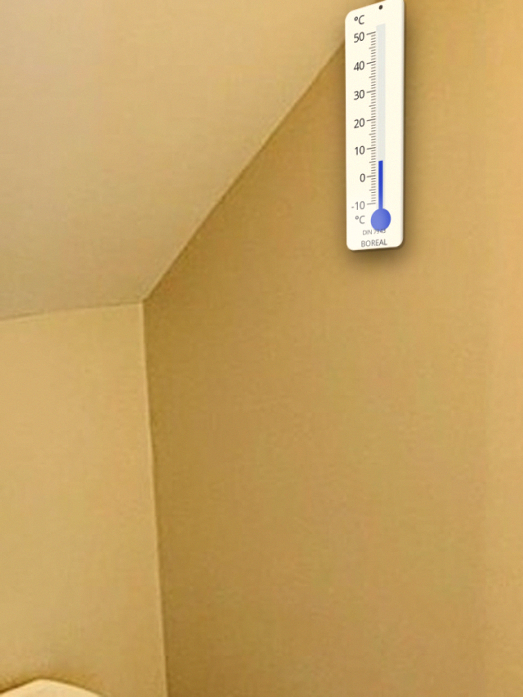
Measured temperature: 5 (°C)
